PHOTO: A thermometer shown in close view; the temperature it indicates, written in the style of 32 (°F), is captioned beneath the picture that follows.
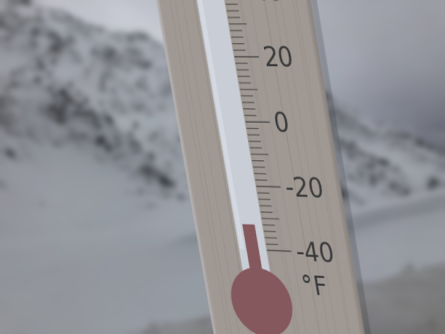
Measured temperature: -32 (°F)
